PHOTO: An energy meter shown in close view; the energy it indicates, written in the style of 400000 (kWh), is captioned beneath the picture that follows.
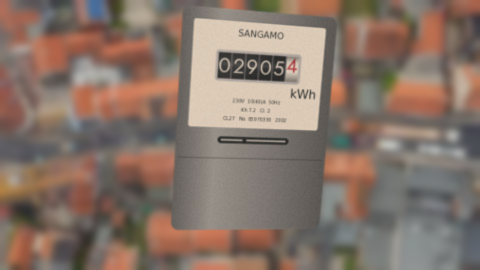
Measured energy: 2905.4 (kWh)
